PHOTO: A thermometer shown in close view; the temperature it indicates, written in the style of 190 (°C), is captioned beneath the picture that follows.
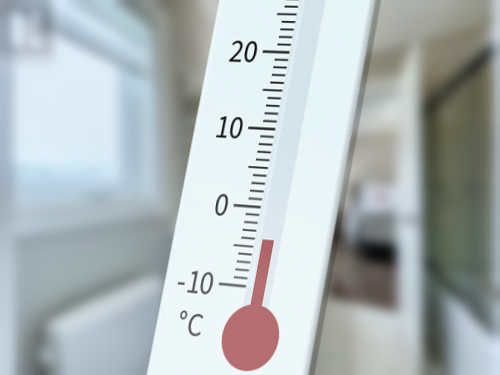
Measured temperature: -4 (°C)
